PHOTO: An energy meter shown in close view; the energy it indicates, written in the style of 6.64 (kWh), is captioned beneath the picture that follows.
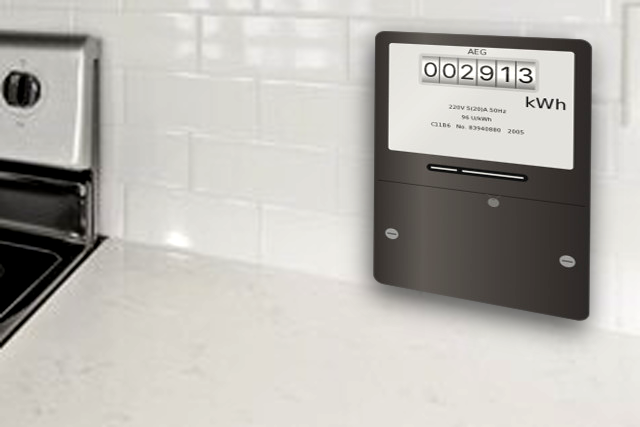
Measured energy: 2913 (kWh)
